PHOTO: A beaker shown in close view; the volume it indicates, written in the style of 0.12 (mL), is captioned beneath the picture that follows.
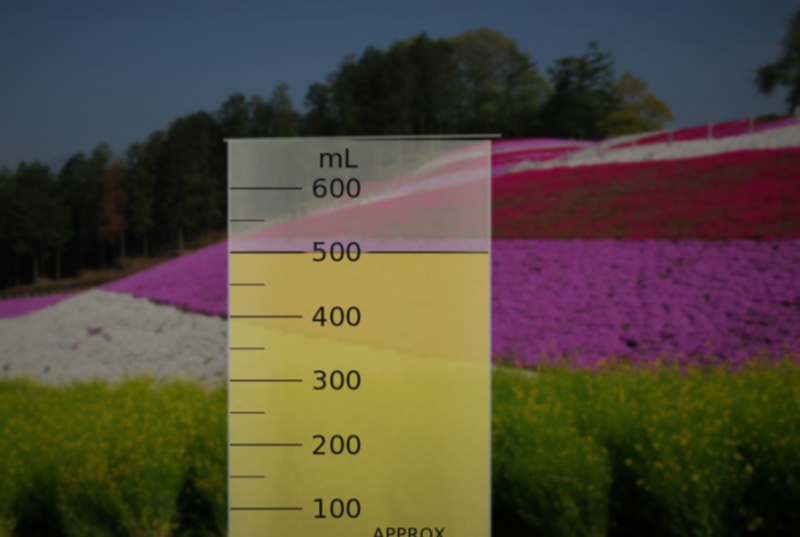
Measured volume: 500 (mL)
